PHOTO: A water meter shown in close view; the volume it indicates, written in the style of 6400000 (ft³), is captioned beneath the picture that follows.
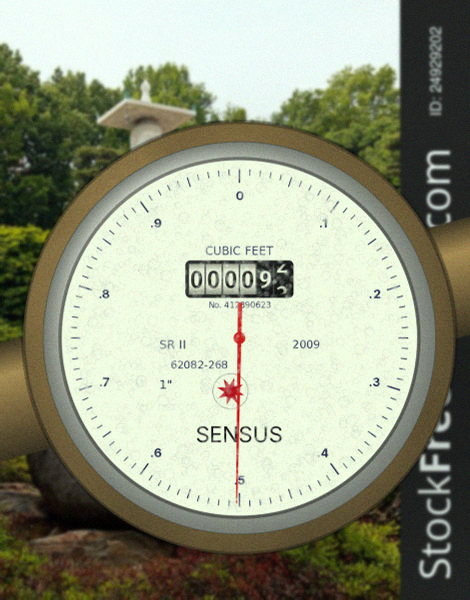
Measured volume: 92.50 (ft³)
